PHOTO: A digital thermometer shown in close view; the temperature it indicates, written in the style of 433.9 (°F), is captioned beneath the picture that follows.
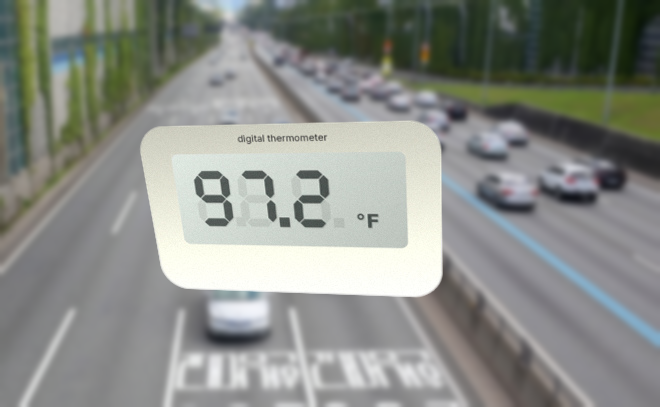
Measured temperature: 97.2 (°F)
